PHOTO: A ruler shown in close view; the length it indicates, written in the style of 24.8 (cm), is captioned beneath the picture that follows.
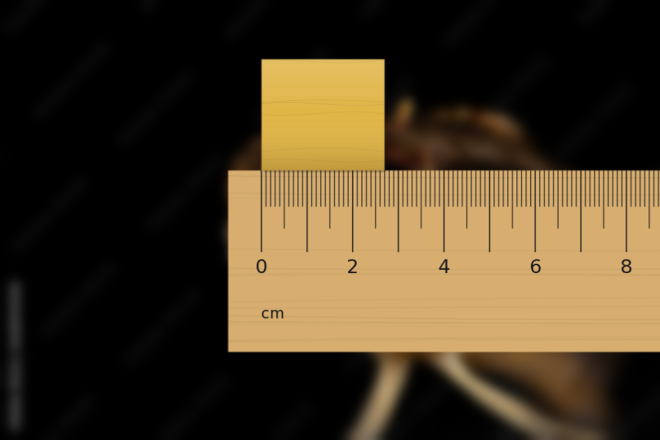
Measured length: 2.7 (cm)
